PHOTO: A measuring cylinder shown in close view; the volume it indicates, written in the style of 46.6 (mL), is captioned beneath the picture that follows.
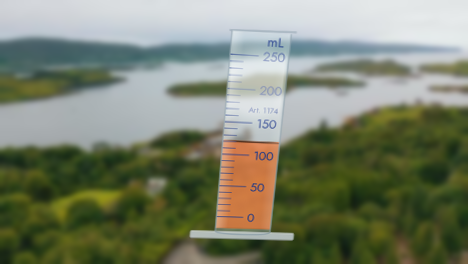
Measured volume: 120 (mL)
